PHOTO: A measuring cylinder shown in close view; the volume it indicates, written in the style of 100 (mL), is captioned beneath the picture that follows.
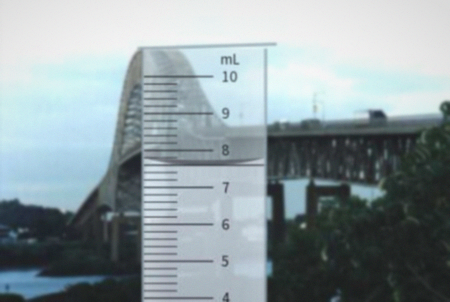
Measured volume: 7.6 (mL)
